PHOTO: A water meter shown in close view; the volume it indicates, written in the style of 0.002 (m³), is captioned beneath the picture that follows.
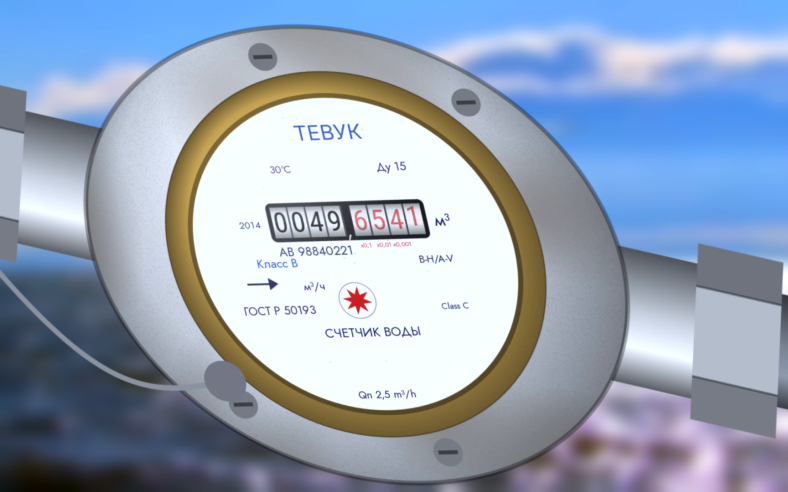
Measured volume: 49.6541 (m³)
